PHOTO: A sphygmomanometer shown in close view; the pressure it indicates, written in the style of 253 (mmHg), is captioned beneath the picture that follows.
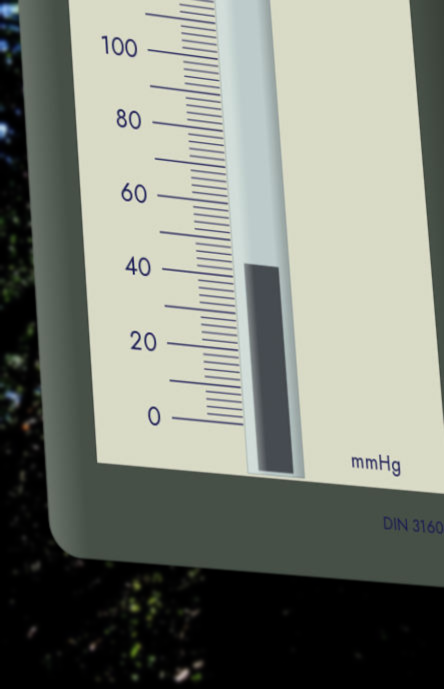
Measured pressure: 44 (mmHg)
